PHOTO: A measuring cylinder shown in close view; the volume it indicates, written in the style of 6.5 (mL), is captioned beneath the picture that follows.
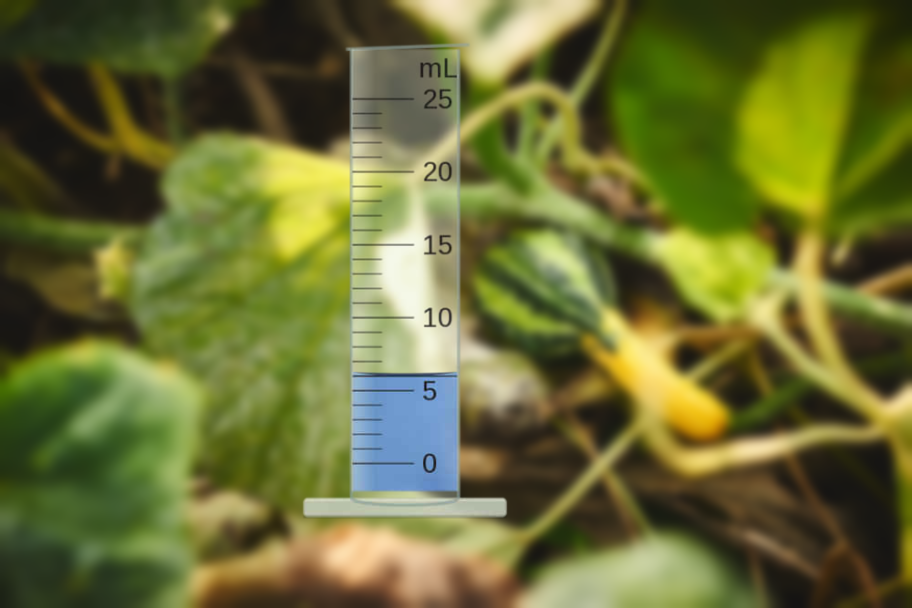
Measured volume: 6 (mL)
